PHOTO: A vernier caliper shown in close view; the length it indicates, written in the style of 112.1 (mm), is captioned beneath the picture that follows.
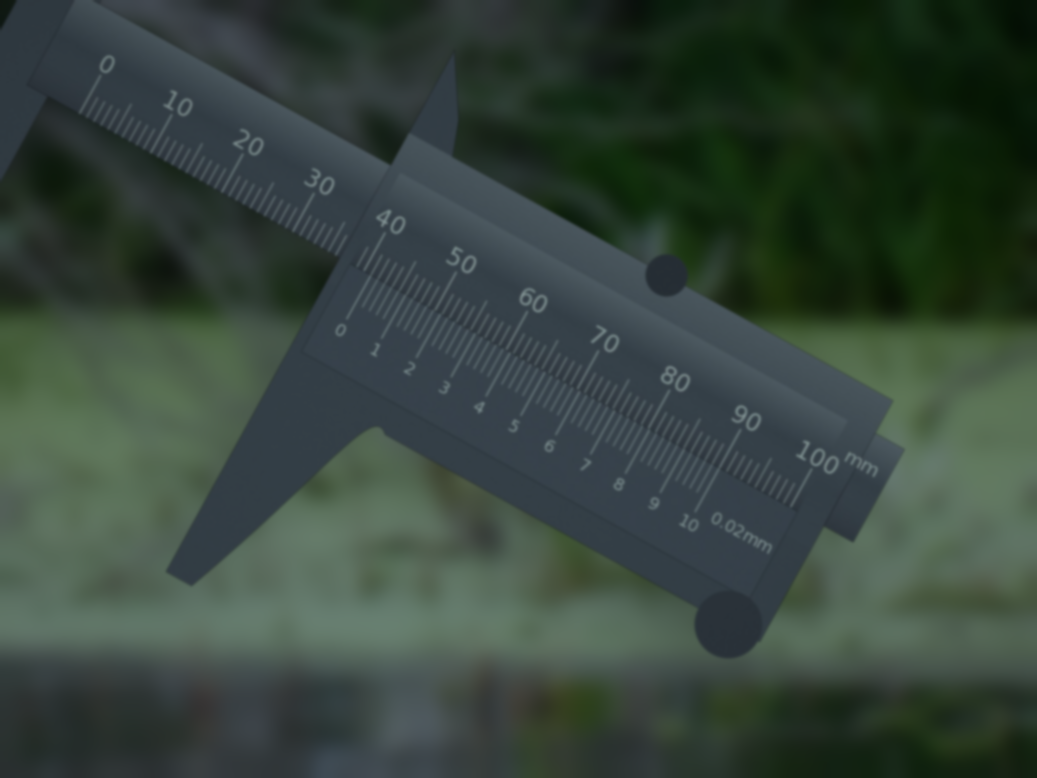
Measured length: 41.0 (mm)
